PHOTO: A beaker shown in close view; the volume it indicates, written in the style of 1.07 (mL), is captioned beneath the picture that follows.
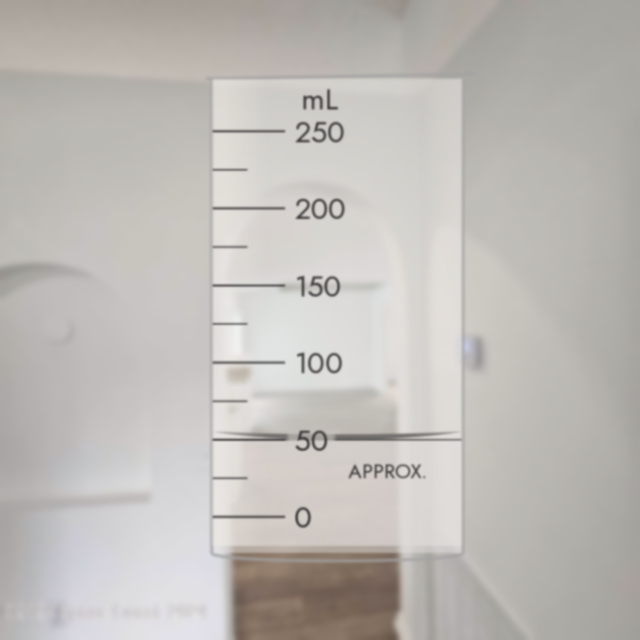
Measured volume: 50 (mL)
